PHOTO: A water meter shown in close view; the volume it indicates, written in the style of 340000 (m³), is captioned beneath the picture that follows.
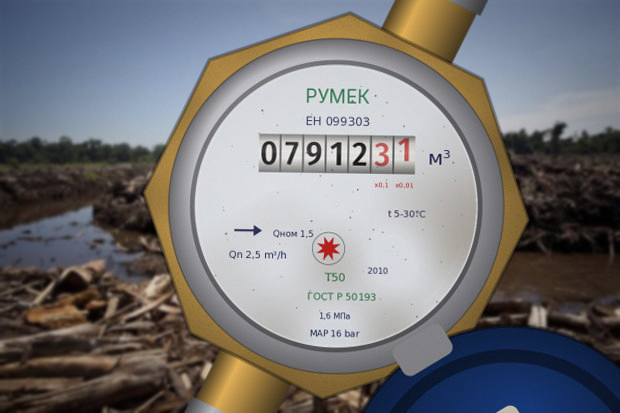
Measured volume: 7912.31 (m³)
